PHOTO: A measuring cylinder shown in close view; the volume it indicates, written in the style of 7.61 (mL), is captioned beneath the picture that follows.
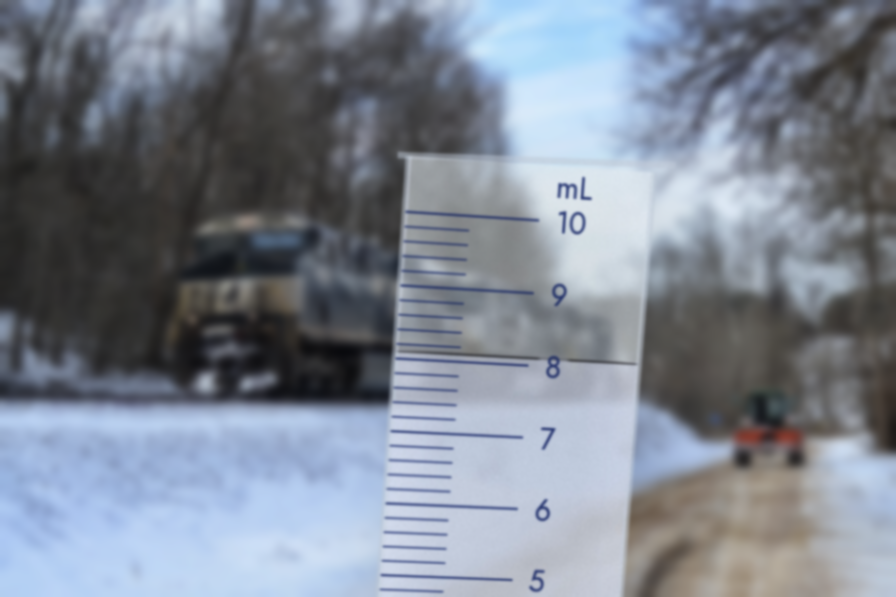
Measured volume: 8.1 (mL)
